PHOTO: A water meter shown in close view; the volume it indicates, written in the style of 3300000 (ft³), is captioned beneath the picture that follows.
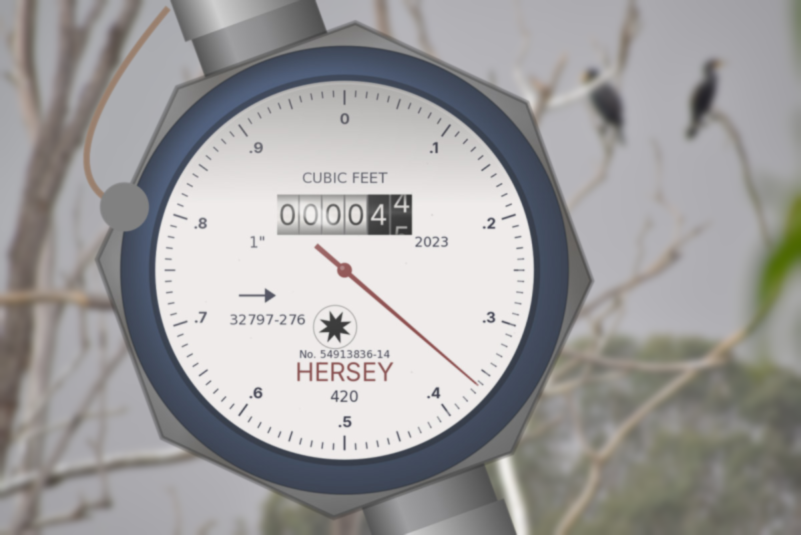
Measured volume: 44.36 (ft³)
